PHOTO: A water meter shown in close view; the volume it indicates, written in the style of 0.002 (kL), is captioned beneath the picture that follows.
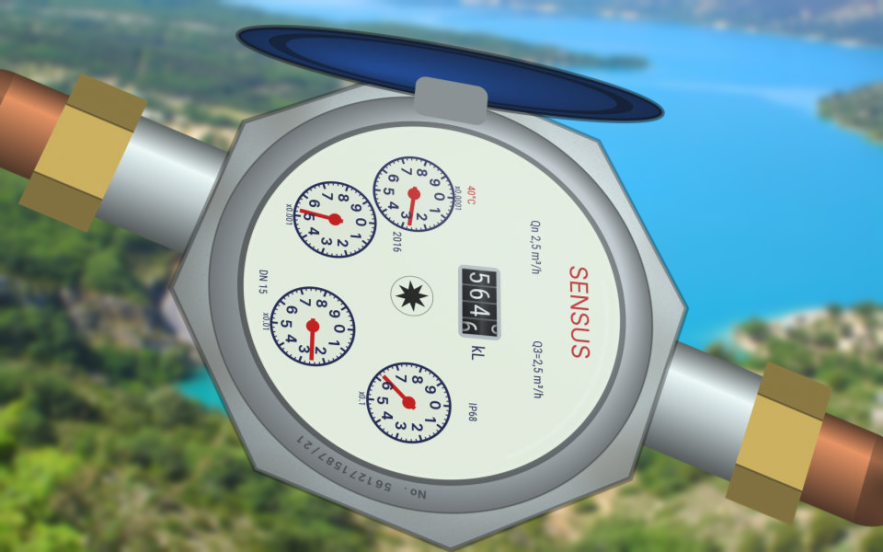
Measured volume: 5645.6252 (kL)
